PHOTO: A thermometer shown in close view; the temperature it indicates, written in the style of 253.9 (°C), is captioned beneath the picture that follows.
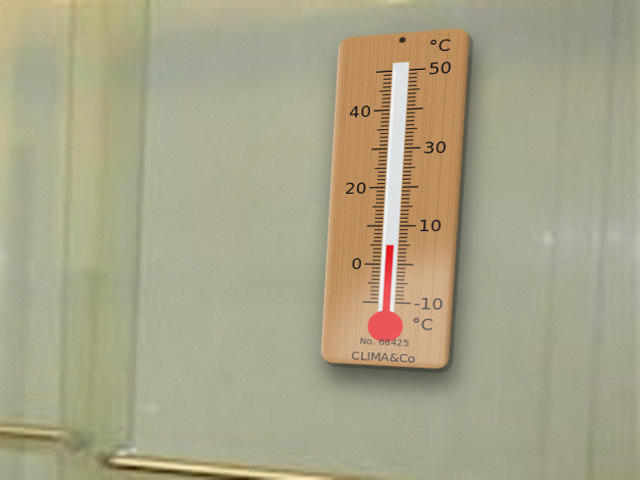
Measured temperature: 5 (°C)
